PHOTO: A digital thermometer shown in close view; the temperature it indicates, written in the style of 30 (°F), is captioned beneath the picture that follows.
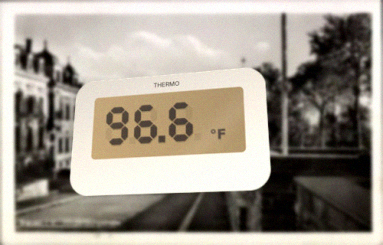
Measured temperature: 96.6 (°F)
